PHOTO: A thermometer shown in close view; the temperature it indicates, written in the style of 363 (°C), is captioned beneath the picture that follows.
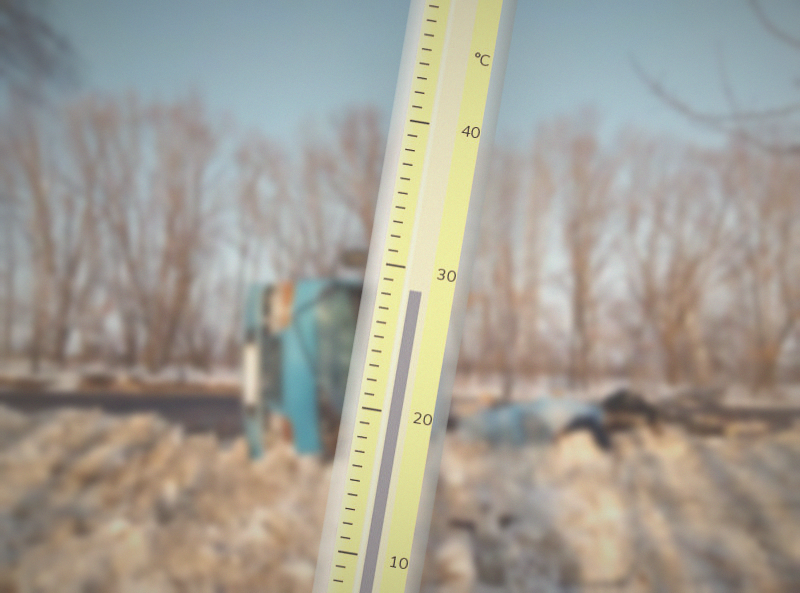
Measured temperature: 28.5 (°C)
